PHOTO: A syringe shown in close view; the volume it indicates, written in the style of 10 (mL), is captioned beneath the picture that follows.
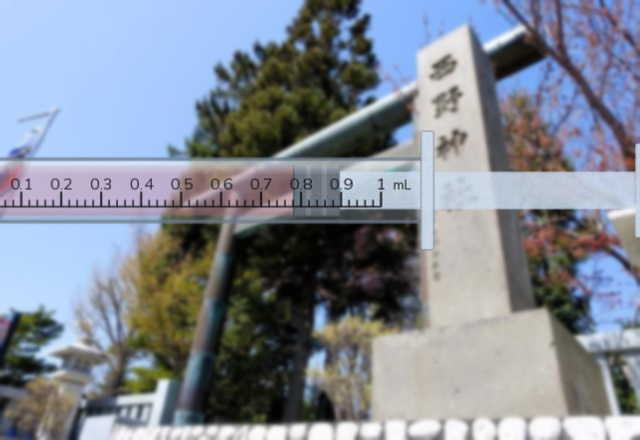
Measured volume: 0.78 (mL)
